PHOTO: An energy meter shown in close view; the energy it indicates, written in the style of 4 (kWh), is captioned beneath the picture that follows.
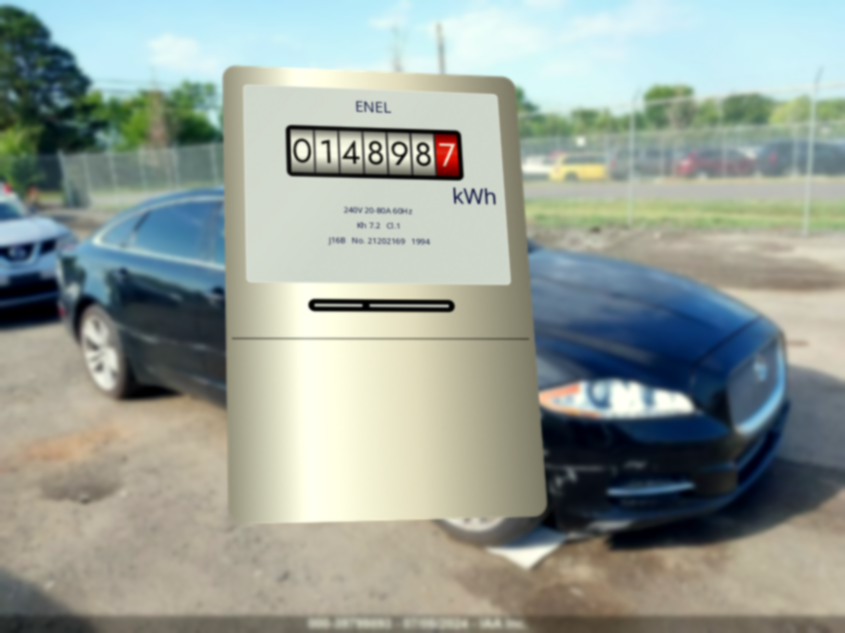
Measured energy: 14898.7 (kWh)
